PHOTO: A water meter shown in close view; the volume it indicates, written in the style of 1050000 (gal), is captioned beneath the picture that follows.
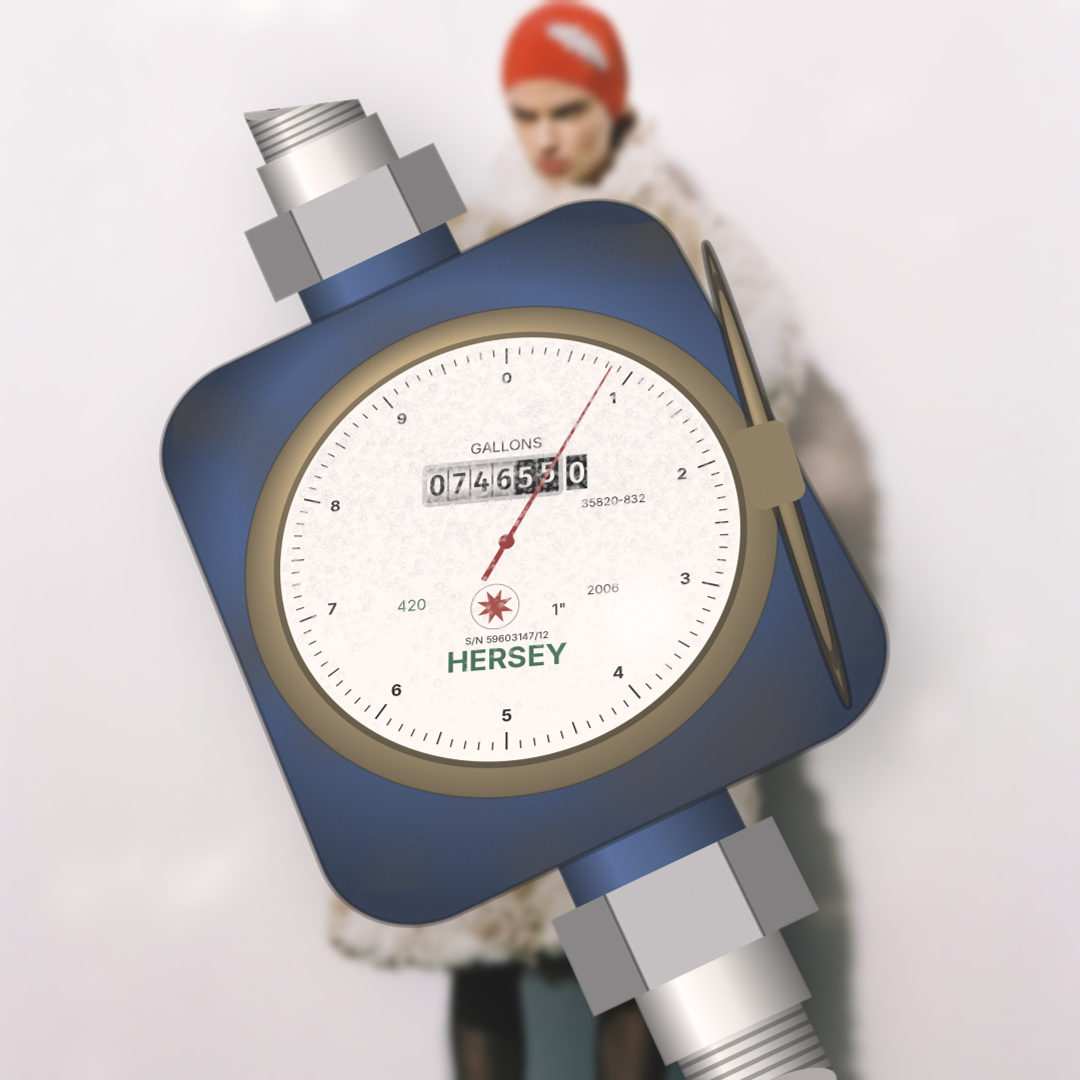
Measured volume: 746550.8 (gal)
